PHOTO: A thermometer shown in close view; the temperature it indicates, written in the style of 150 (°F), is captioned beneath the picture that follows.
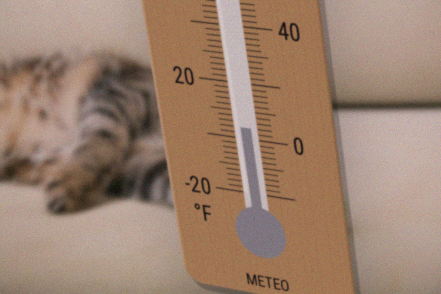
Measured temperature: 4 (°F)
